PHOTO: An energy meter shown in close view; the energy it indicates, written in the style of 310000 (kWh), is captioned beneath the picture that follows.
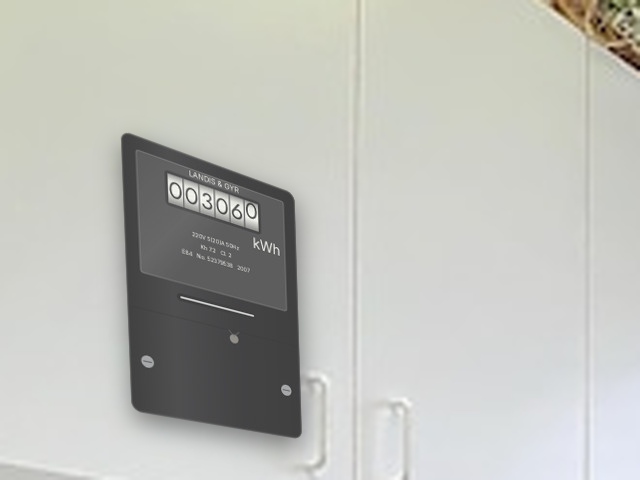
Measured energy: 3060 (kWh)
